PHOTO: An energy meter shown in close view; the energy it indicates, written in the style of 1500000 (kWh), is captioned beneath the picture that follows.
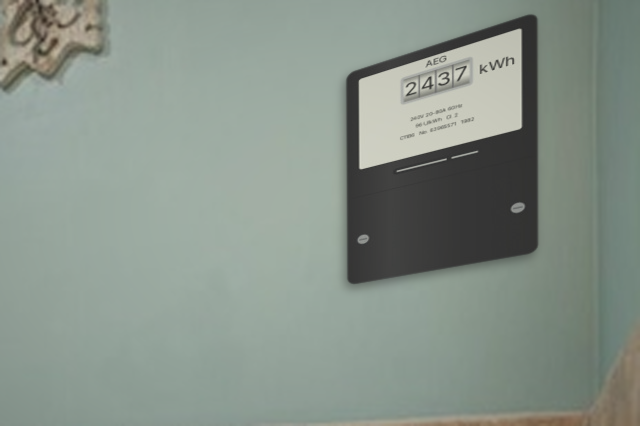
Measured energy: 2437 (kWh)
